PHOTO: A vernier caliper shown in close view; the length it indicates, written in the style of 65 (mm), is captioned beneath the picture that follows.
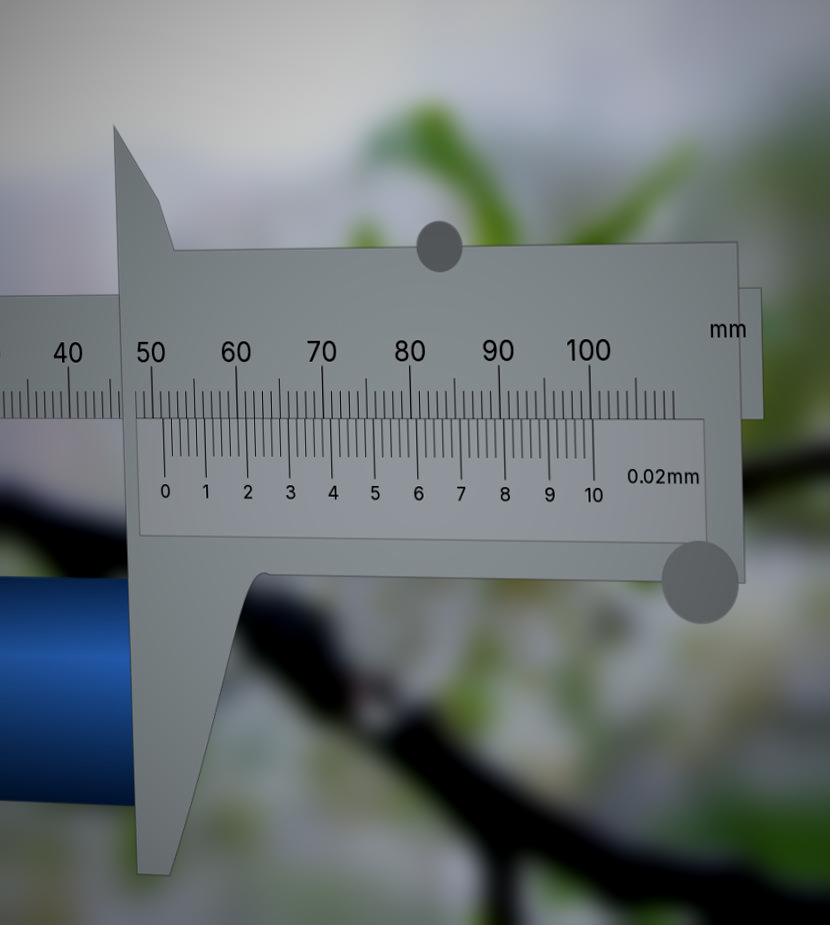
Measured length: 51.2 (mm)
